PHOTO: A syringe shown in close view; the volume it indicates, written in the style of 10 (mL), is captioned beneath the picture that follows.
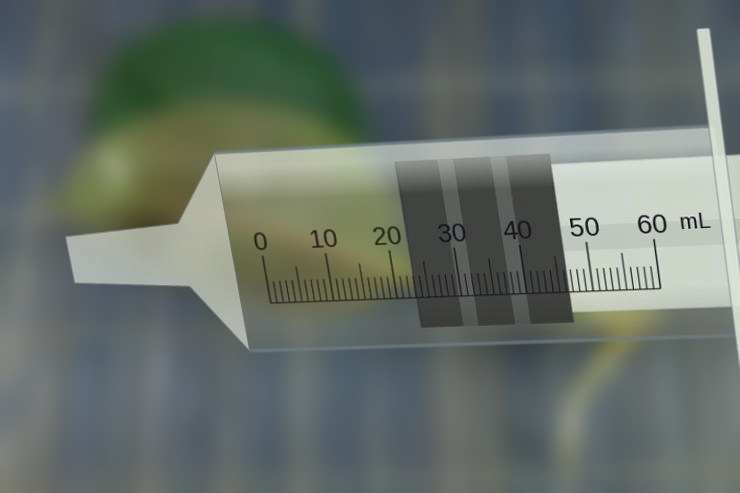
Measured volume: 23 (mL)
